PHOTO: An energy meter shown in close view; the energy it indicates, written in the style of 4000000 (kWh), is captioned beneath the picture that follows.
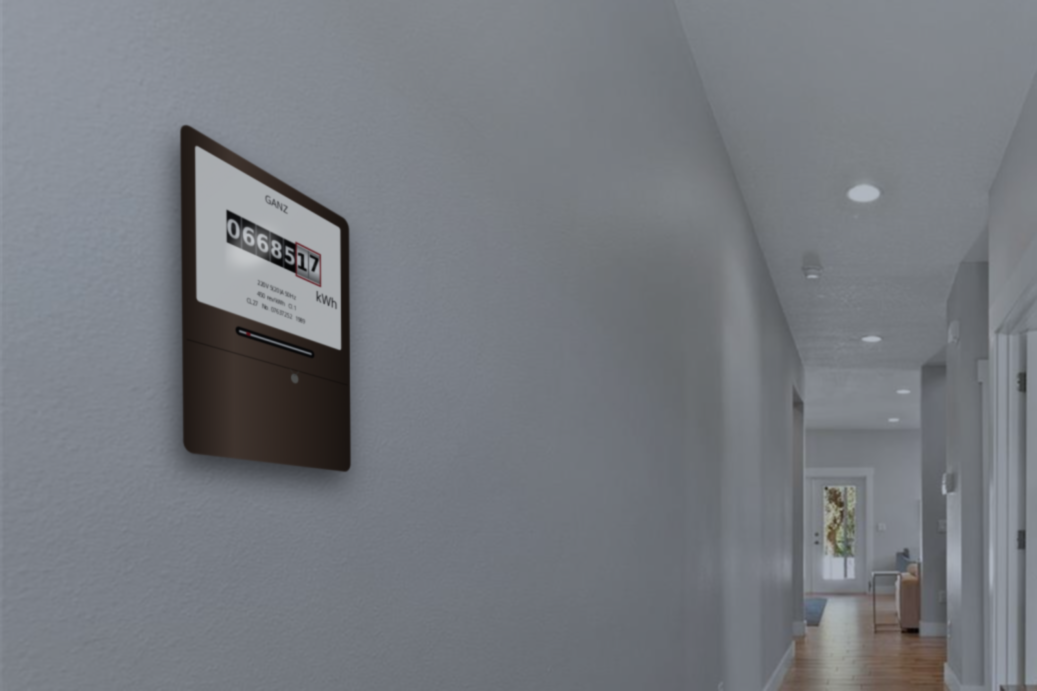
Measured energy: 6685.17 (kWh)
